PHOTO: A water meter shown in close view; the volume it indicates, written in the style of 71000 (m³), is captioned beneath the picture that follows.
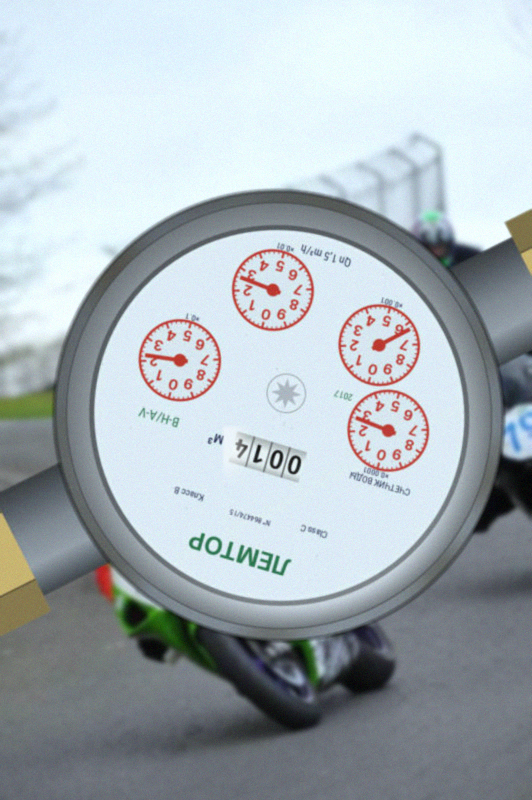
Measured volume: 14.2262 (m³)
